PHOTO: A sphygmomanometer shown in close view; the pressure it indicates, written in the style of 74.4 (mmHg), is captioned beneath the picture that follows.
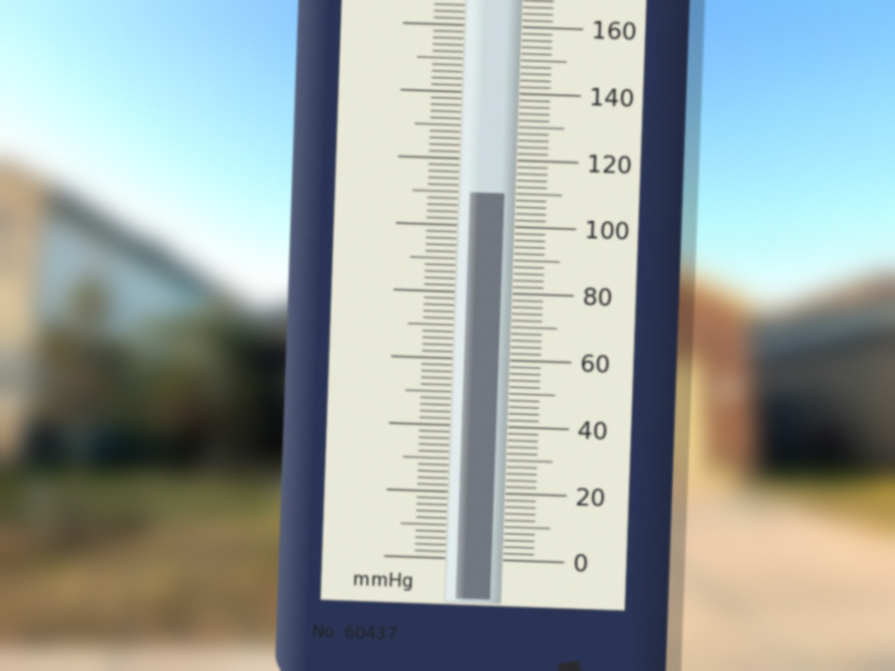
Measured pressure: 110 (mmHg)
